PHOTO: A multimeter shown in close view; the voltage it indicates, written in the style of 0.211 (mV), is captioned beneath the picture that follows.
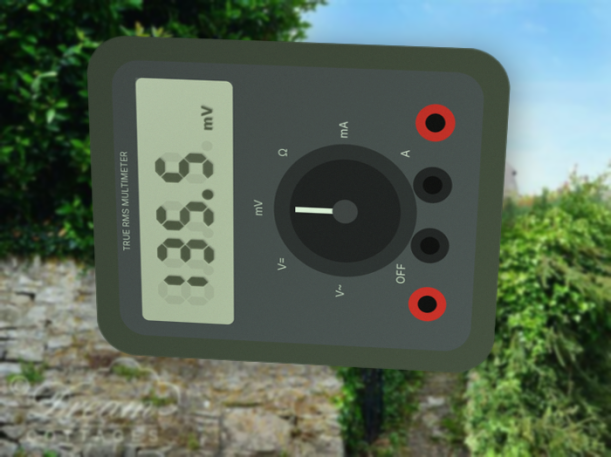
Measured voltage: 135.5 (mV)
